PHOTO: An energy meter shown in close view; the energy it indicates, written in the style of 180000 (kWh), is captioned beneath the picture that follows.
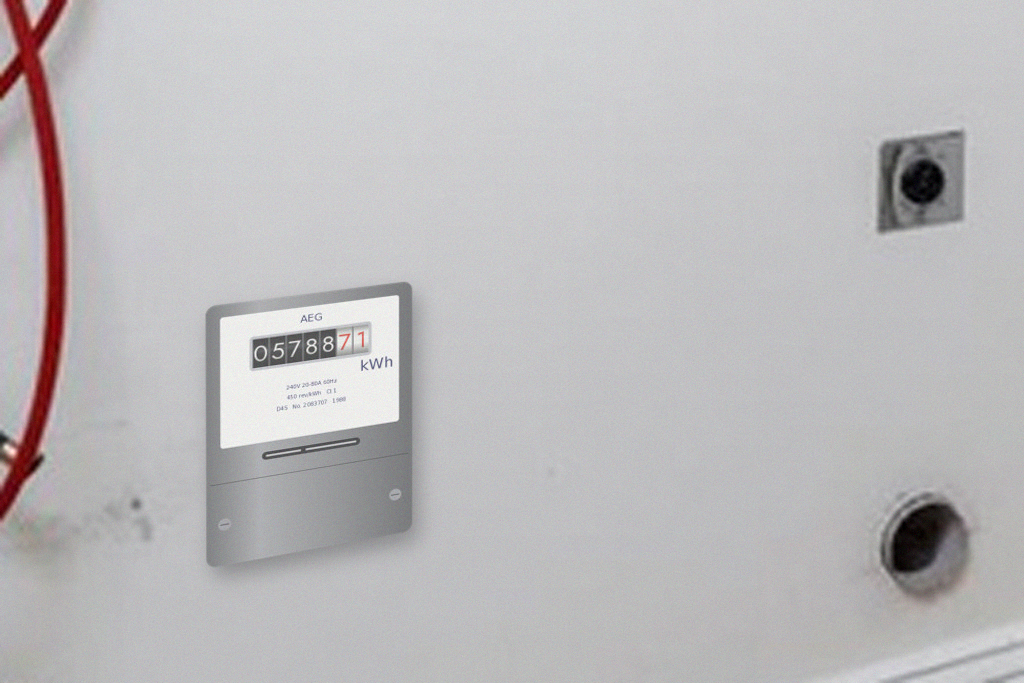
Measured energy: 5788.71 (kWh)
